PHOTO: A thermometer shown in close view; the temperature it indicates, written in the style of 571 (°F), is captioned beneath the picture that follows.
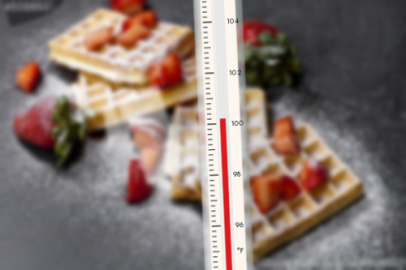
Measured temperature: 100.2 (°F)
